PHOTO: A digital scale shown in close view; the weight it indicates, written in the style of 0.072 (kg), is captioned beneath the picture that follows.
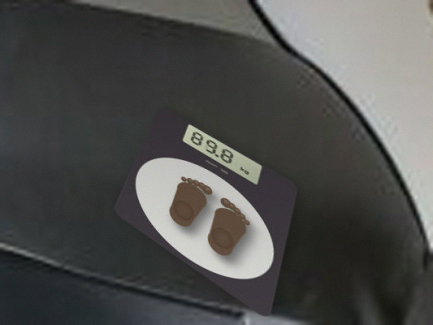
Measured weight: 89.8 (kg)
